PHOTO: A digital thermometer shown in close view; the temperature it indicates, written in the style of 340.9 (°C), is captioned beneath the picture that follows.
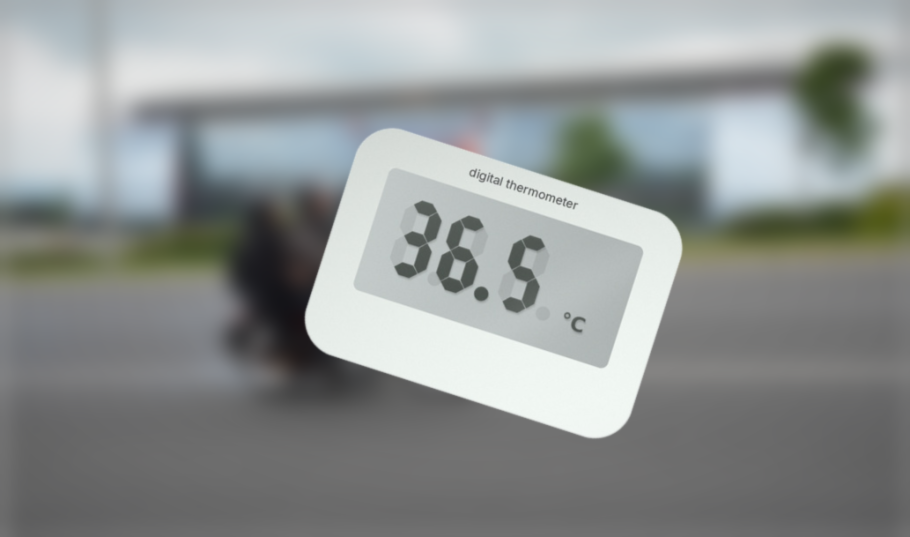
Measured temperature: 36.5 (°C)
